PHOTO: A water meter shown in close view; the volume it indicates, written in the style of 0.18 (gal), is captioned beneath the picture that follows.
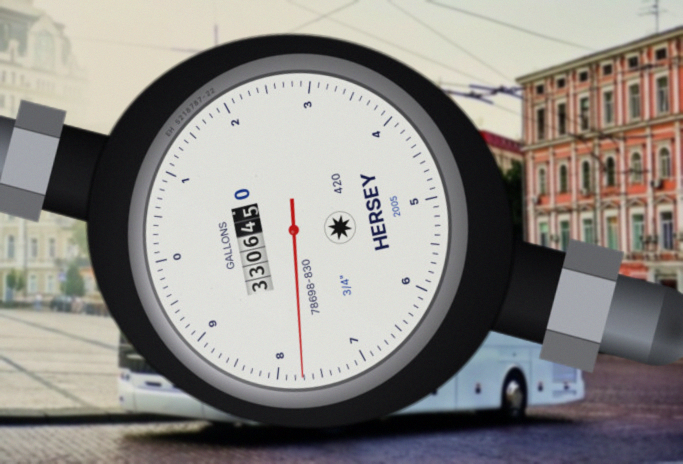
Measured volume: 3306447.7 (gal)
